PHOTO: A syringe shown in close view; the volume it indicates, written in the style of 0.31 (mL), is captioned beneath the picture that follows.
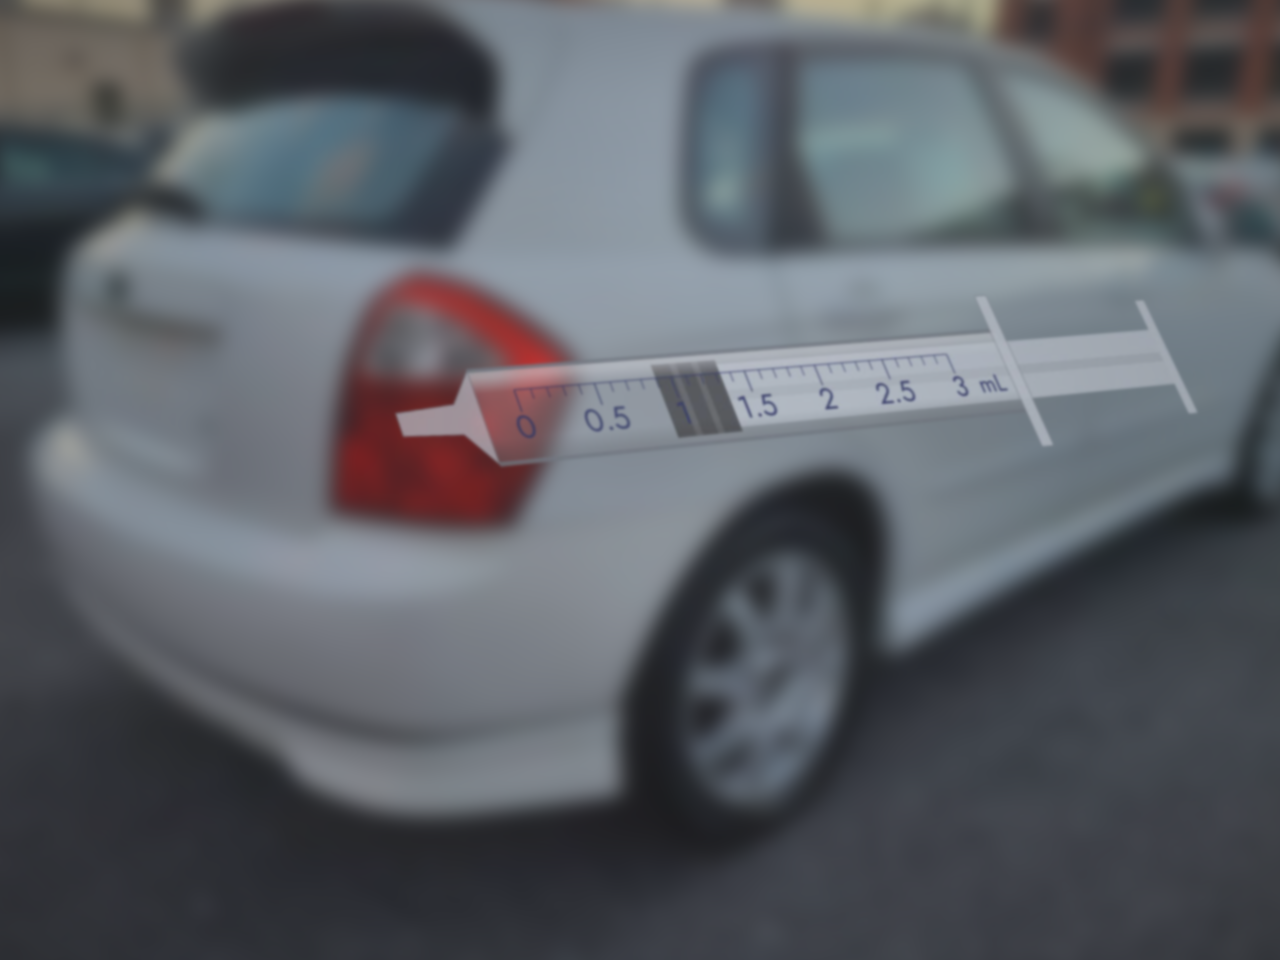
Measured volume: 0.9 (mL)
